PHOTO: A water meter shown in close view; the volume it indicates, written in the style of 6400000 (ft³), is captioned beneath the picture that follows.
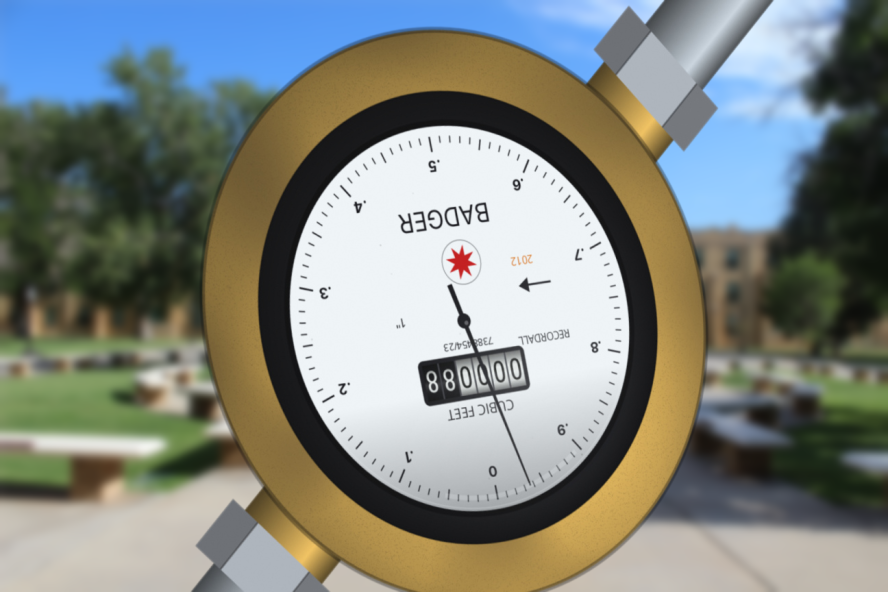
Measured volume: 87.96 (ft³)
